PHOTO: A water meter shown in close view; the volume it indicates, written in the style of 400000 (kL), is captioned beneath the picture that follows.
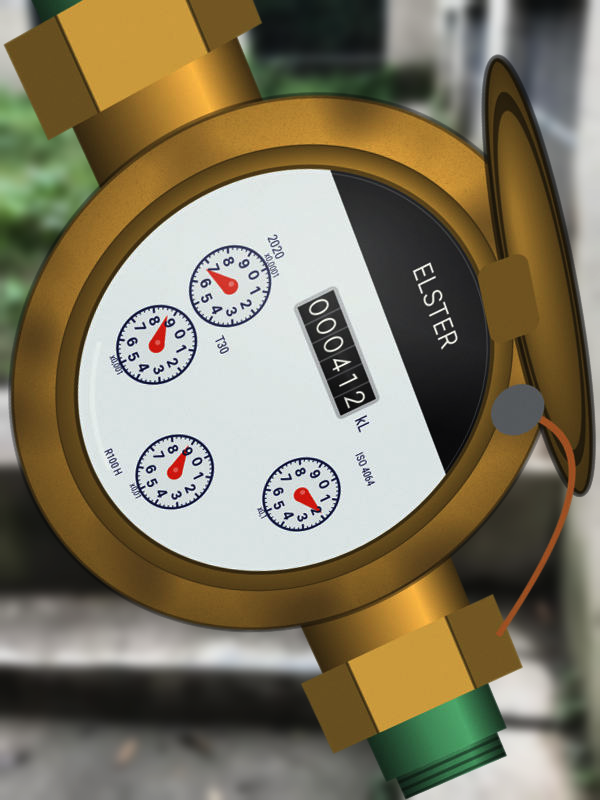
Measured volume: 412.1886 (kL)
